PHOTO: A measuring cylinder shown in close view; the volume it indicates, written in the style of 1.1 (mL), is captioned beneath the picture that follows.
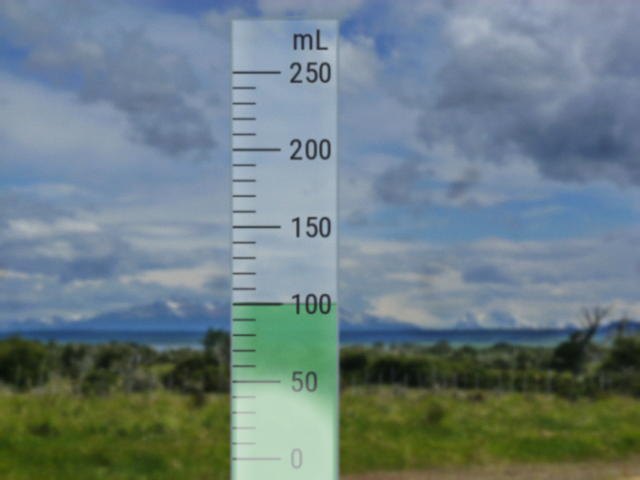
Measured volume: 100 (mL)
